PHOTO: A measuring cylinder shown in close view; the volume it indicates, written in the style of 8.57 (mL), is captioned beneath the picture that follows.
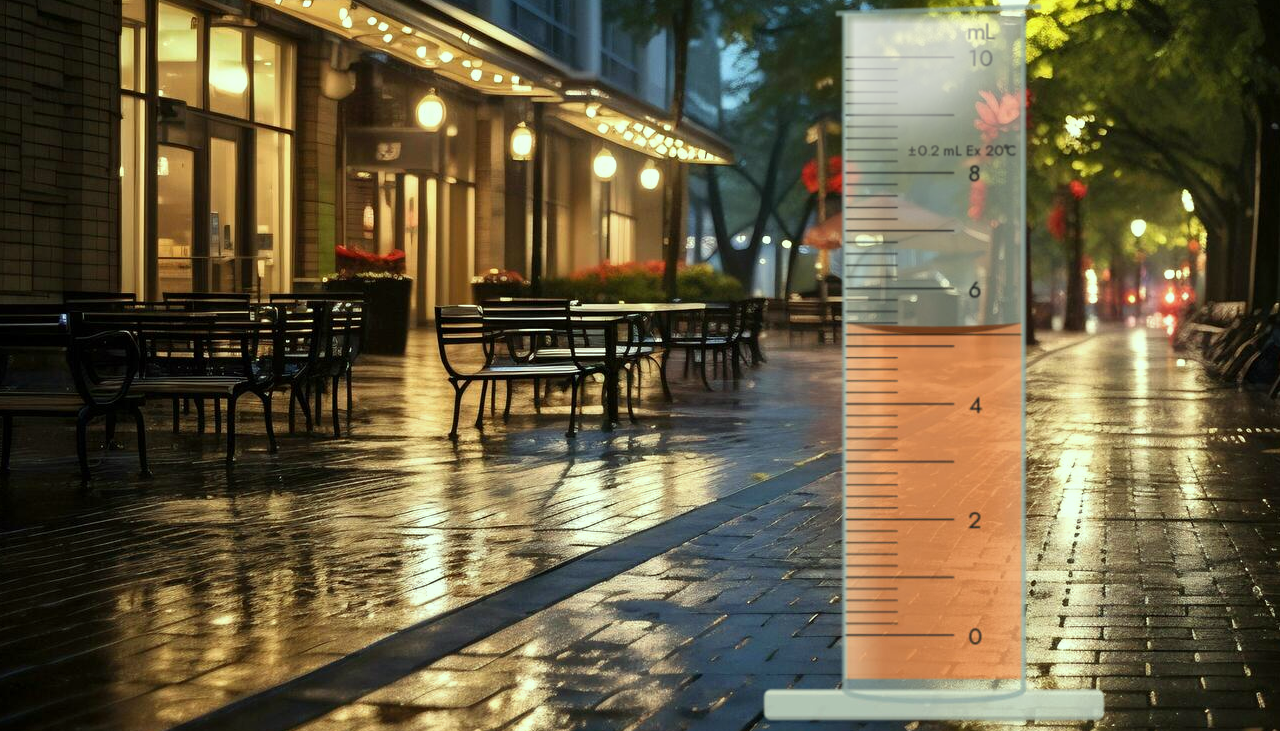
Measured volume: 5.2 (mL)
